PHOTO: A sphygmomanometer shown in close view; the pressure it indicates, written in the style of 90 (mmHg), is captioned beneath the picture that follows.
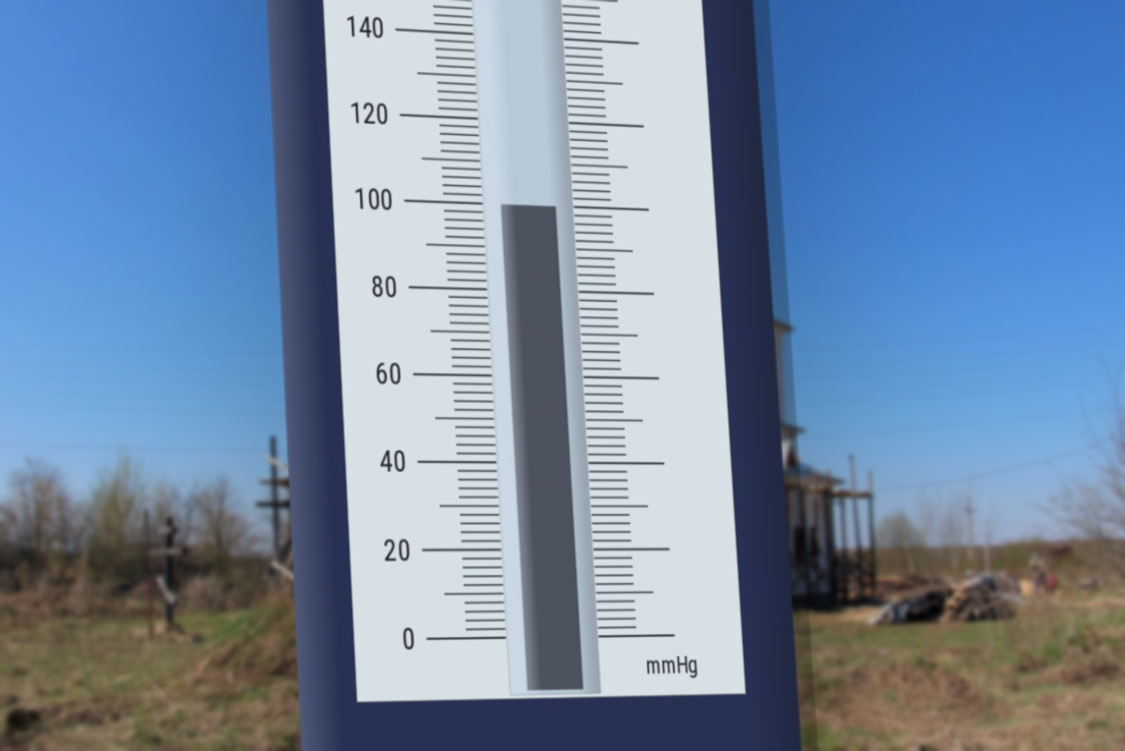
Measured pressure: 100 (mmHg)
